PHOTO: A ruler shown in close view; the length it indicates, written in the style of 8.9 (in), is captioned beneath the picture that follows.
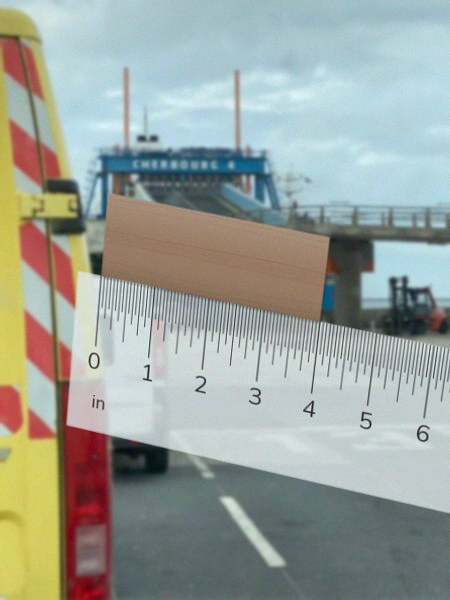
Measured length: 4 (in)
